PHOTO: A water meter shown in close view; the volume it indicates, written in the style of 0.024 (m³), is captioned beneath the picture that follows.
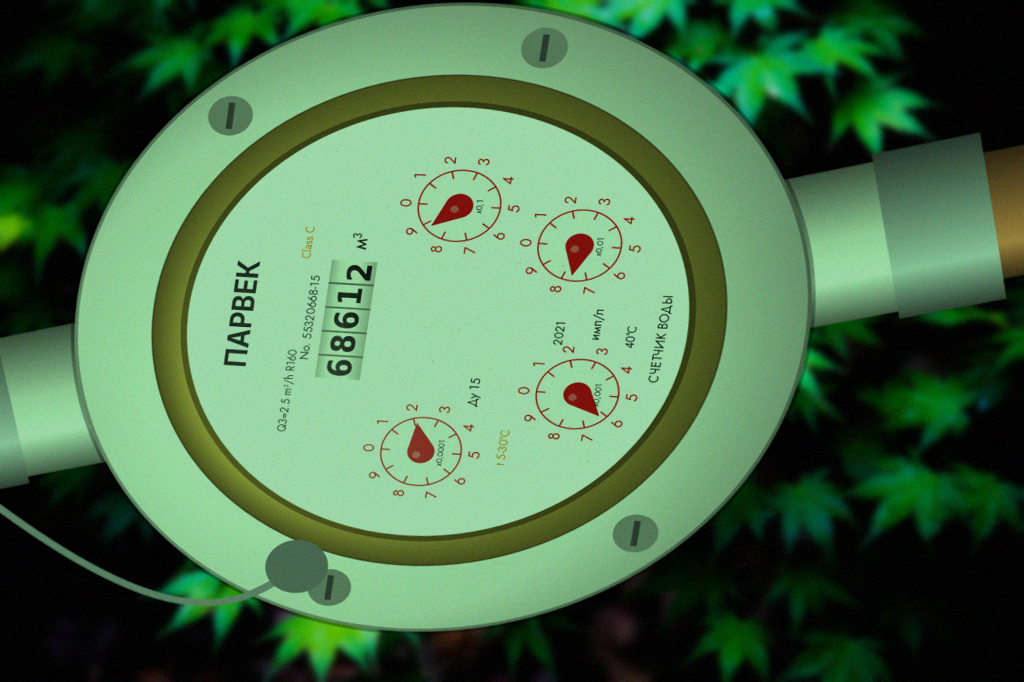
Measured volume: 68611.8762 (m³)
